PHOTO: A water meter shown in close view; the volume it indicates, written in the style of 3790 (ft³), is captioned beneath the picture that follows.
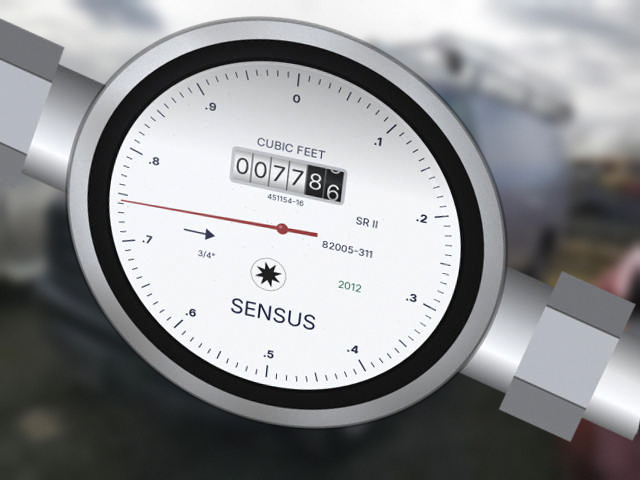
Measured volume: 7785.74 (ft³)
